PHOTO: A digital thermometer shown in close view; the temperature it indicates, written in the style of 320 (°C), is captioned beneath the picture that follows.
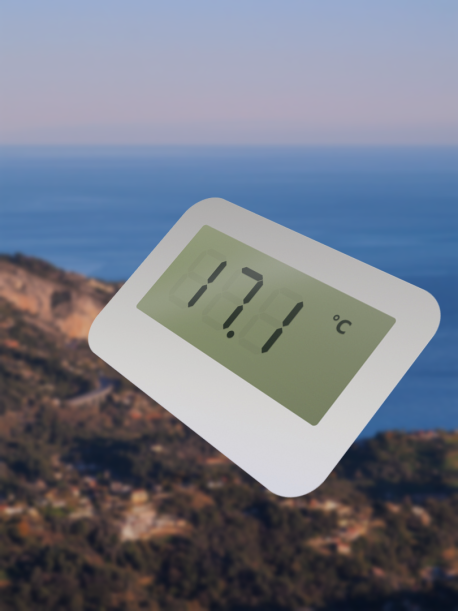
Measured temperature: 17.1 (°C)
